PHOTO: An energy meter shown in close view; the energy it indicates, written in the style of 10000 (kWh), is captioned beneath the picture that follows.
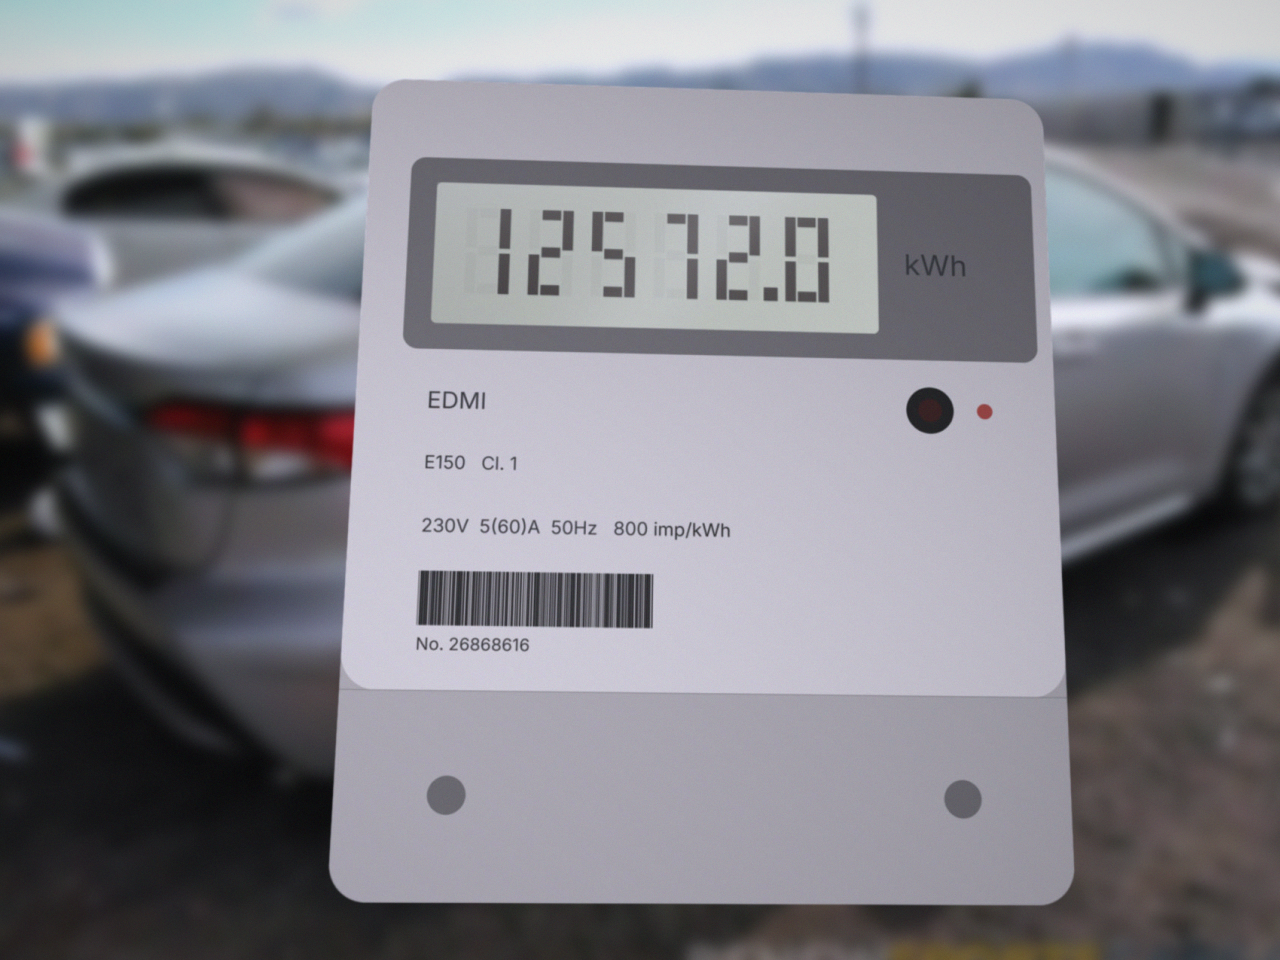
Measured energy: 12572.0 (kWh)
